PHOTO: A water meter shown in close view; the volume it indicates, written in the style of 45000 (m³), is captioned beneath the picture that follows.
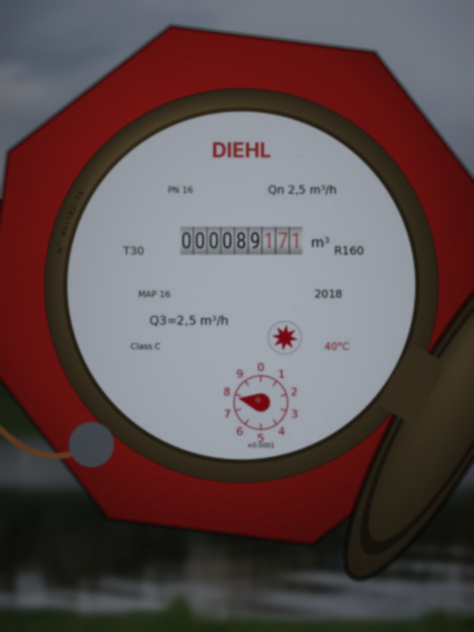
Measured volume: 89.1717 (m³)
